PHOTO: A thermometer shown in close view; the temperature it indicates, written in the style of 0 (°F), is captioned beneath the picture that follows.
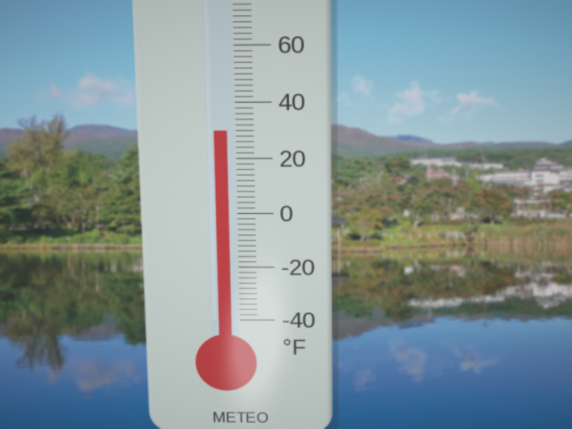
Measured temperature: 30 (°F)
